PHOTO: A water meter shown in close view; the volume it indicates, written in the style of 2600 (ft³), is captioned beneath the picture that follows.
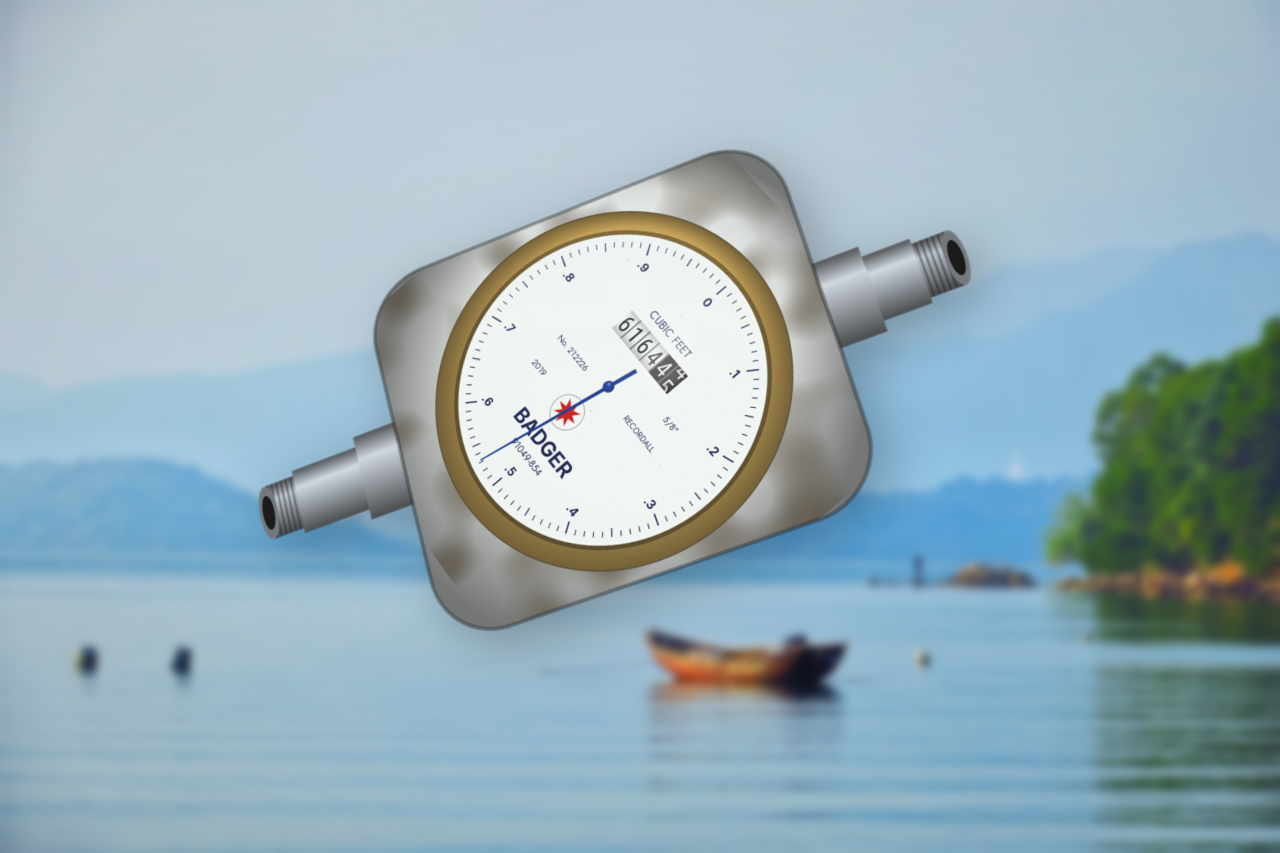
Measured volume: 616444.53 (ft³)
